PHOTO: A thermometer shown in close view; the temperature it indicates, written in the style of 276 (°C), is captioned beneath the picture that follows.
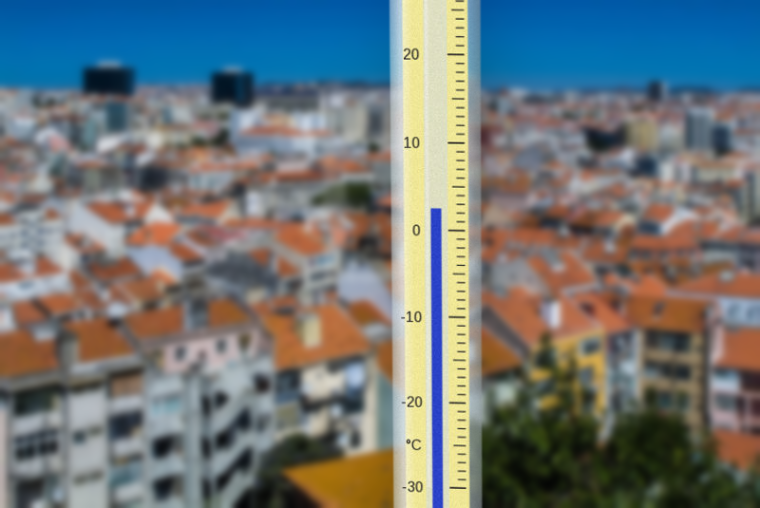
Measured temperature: 2.5 (°C)
